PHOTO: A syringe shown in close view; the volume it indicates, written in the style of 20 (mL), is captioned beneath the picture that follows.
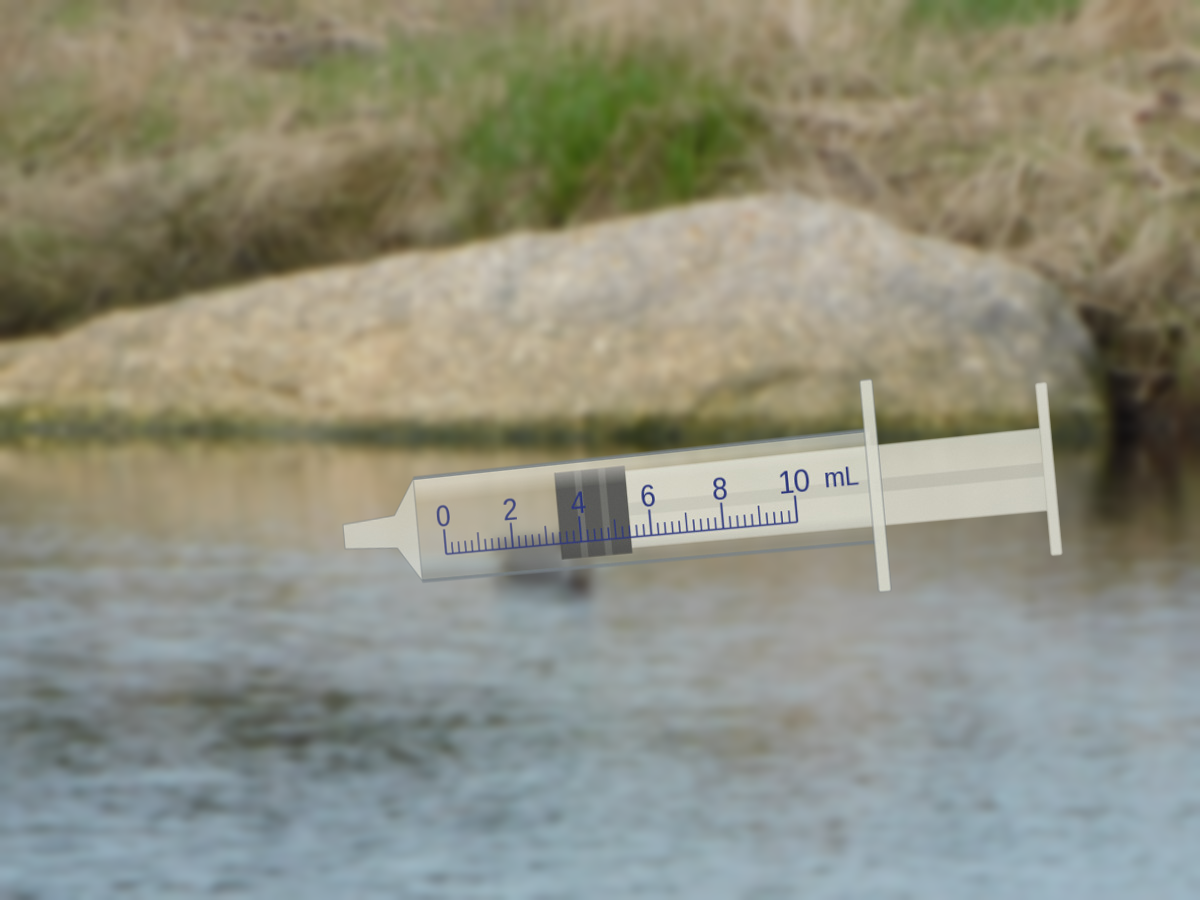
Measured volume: 3.4 (mL)
